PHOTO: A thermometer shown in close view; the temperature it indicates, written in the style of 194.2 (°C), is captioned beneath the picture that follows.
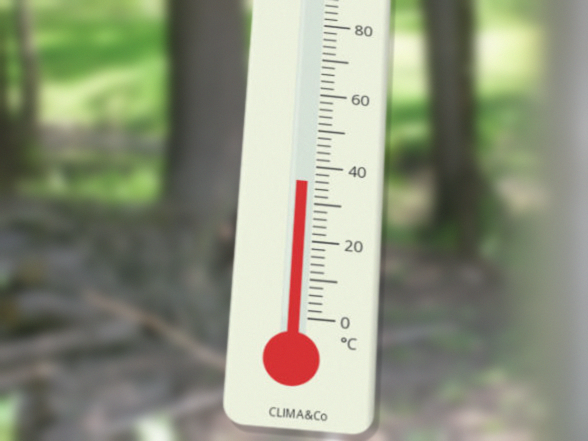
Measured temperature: 36 (°C)
